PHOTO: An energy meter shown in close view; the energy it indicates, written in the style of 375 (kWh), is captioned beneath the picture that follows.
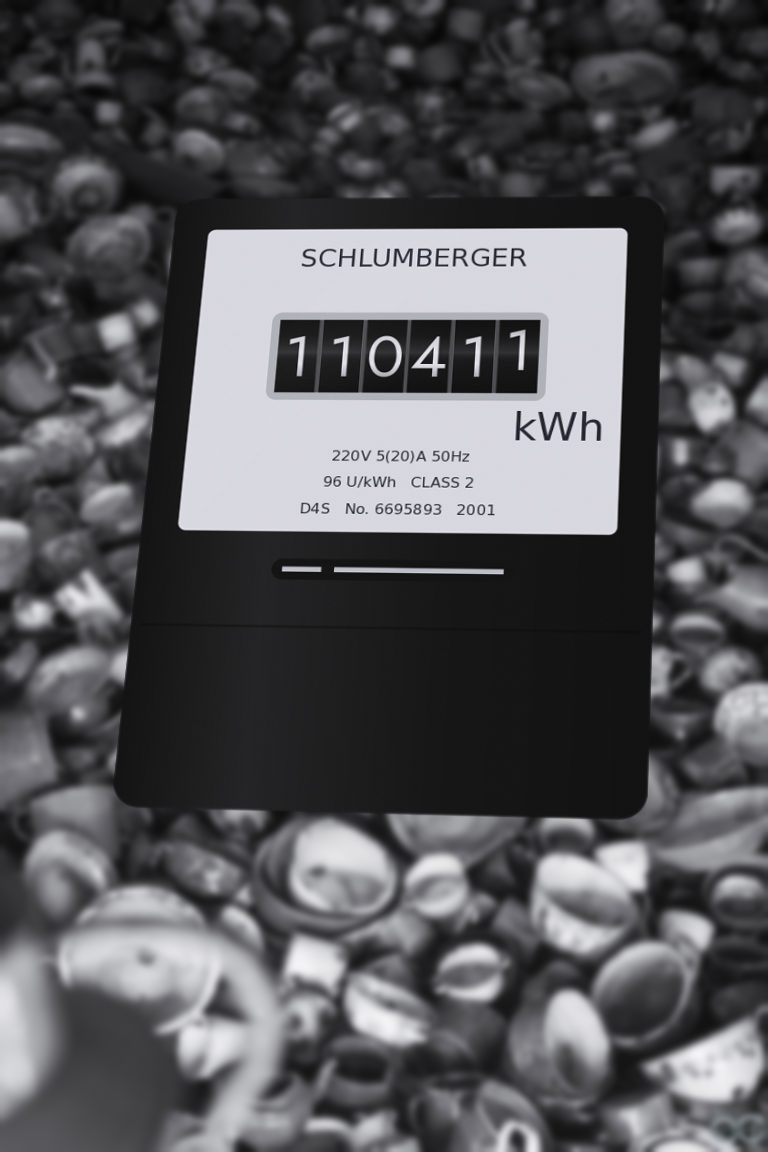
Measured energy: 110411 (kWh)
